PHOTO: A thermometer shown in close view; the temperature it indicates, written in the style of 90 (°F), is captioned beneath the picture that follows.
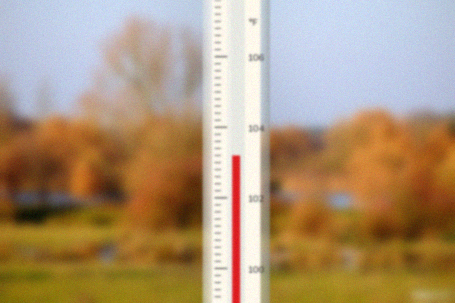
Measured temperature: 103.2 (°F)
